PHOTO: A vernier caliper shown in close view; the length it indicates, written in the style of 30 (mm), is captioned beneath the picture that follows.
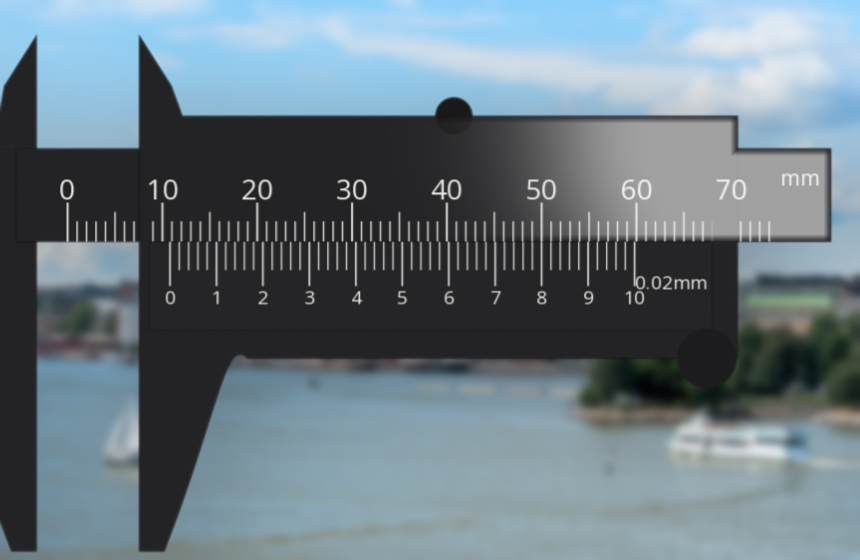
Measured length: 10.8 (mm)
